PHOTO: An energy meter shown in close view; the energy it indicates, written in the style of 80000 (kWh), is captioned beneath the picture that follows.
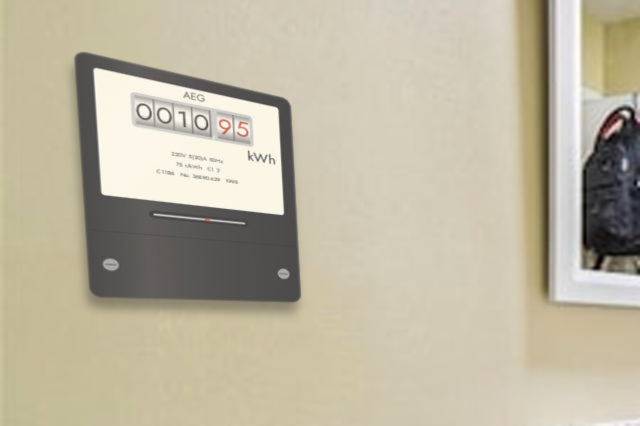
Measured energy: 10.95 (kWh)
